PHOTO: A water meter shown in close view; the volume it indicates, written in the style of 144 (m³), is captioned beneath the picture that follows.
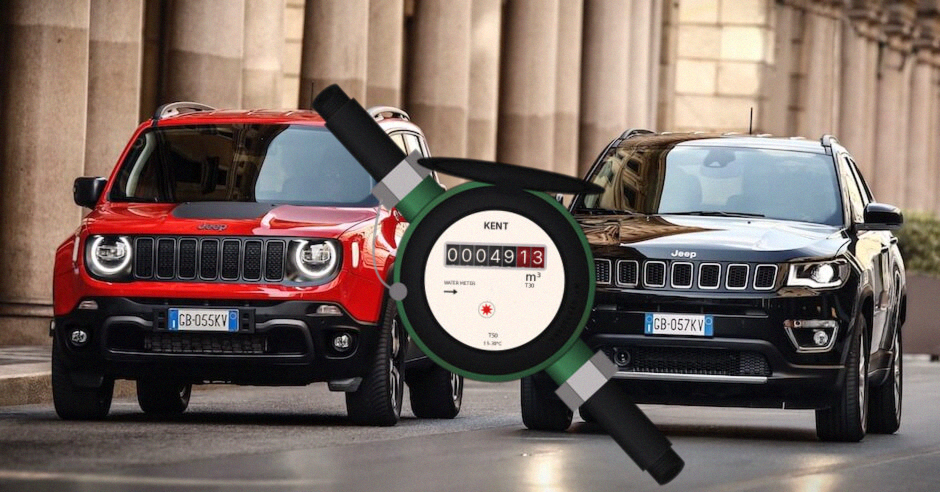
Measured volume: 49.13 (m³)
